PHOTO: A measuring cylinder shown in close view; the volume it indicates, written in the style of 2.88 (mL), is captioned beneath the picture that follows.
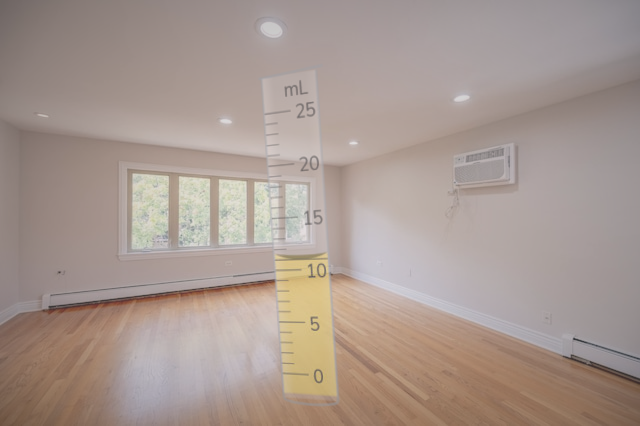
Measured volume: 11 (mL)
